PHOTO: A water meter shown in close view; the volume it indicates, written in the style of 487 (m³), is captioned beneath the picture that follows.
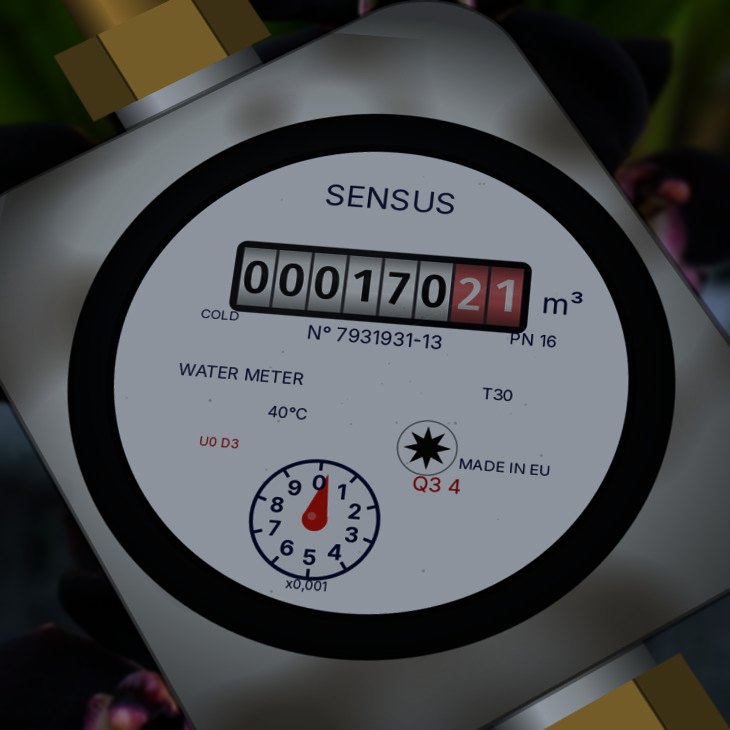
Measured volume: 170.210 (m³)
